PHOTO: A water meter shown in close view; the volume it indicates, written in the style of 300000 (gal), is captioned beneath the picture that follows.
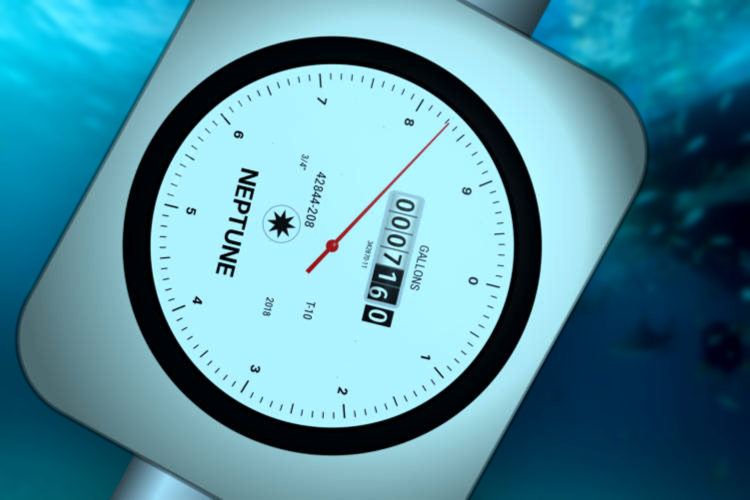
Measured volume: 7158.3 (gal)
